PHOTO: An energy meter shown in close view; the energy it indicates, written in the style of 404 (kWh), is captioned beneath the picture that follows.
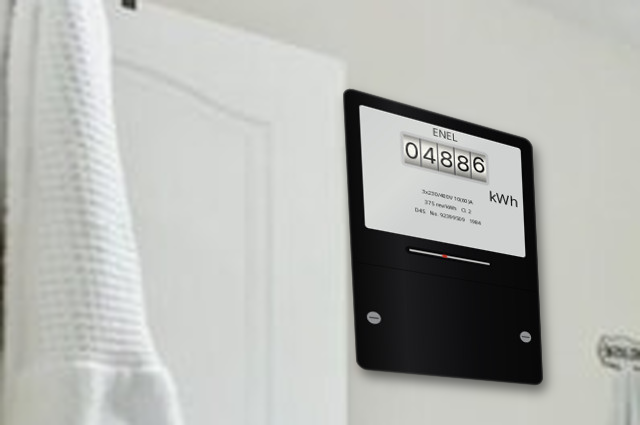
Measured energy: 4886 (kWh)
